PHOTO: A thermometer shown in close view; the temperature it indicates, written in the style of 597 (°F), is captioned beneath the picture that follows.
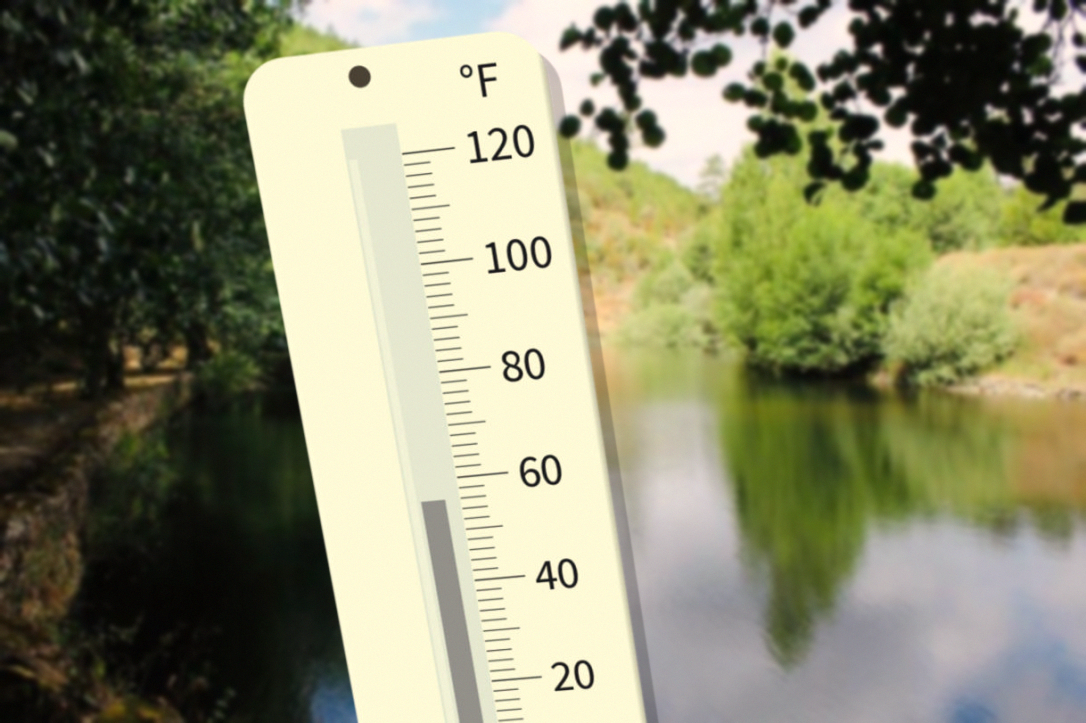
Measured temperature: 56 (°F)
